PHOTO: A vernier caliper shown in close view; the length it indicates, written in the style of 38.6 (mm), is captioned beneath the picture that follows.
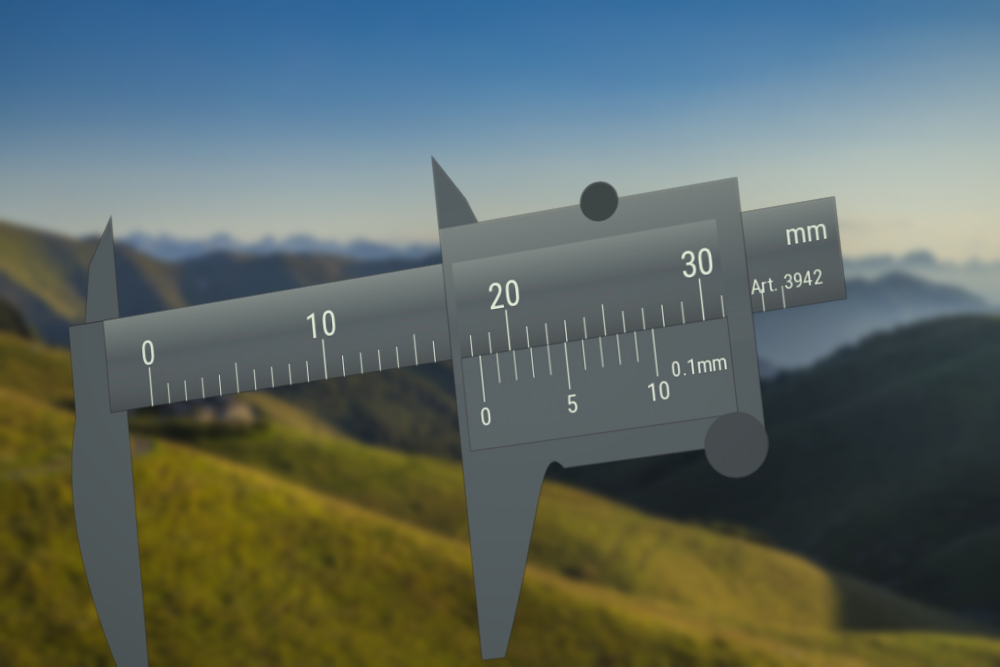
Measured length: 18.4 (mm)
